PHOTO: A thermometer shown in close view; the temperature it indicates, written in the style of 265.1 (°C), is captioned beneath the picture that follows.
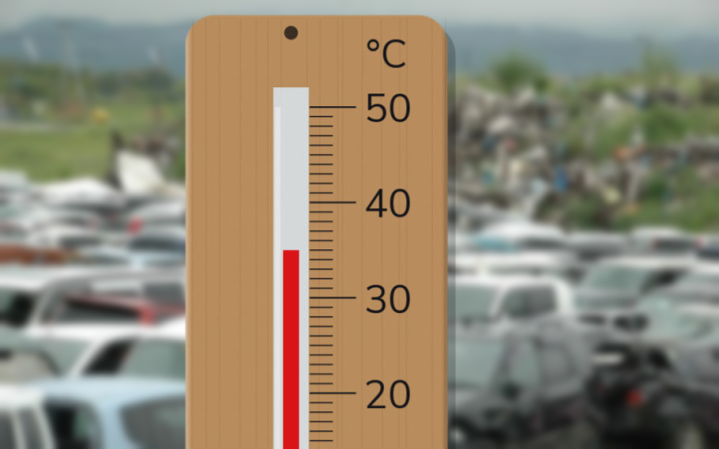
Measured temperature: 35 (°C)
